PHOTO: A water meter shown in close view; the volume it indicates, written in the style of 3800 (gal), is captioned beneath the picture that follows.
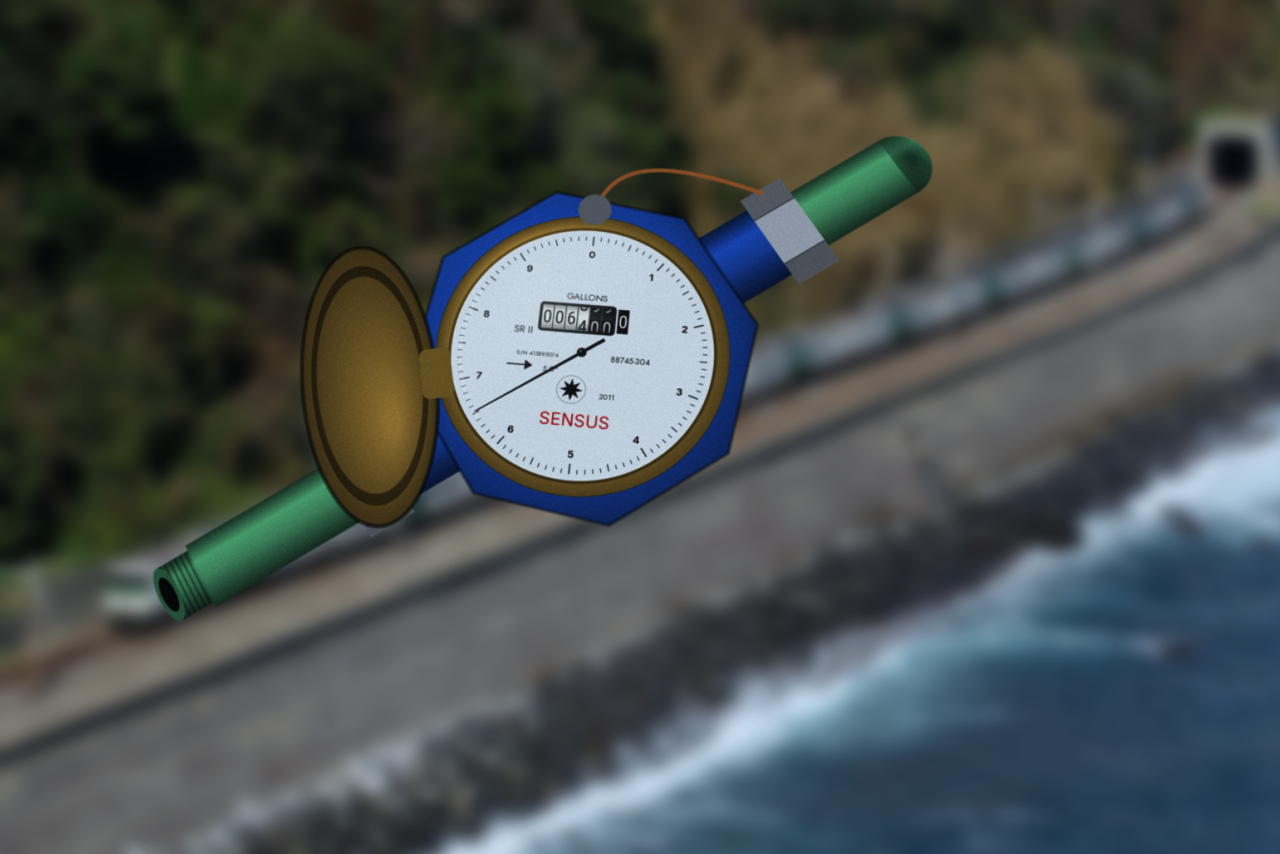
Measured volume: 63996.5 (gal)
